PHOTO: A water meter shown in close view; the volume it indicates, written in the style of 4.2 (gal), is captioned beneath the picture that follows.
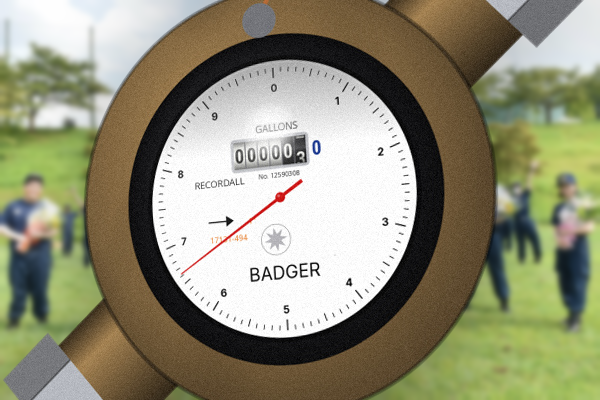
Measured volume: 26.6 (gal)
